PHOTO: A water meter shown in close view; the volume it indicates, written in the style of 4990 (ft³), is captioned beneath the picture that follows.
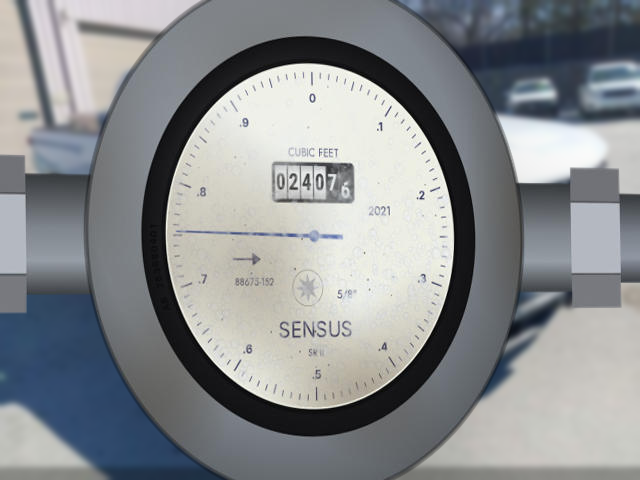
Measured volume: 24075.75 (ft³)
